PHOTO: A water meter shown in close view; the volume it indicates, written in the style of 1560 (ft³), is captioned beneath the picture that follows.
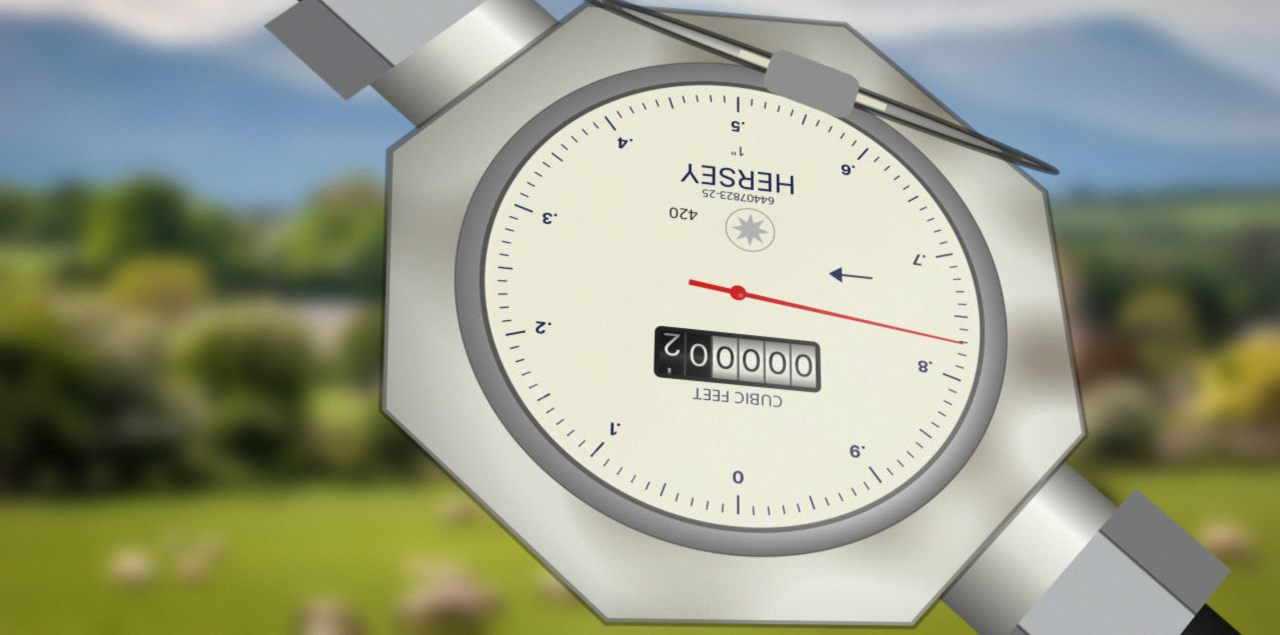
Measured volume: 1.77 (ft³)
